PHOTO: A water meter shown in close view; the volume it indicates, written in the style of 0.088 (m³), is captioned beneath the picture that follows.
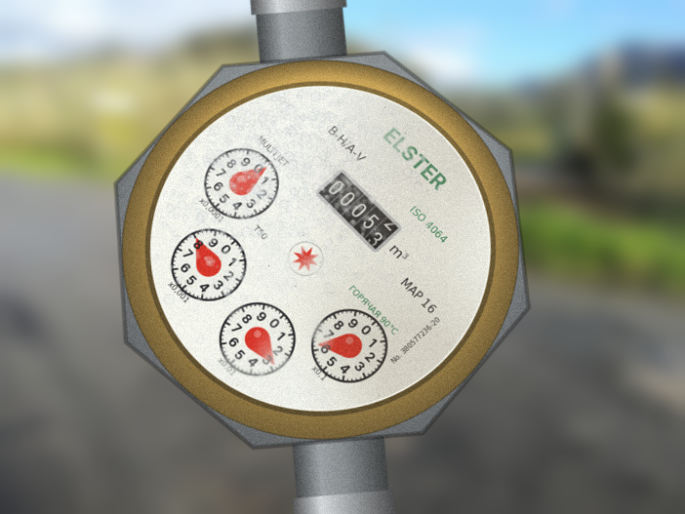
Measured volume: 52.6280 (m³)
